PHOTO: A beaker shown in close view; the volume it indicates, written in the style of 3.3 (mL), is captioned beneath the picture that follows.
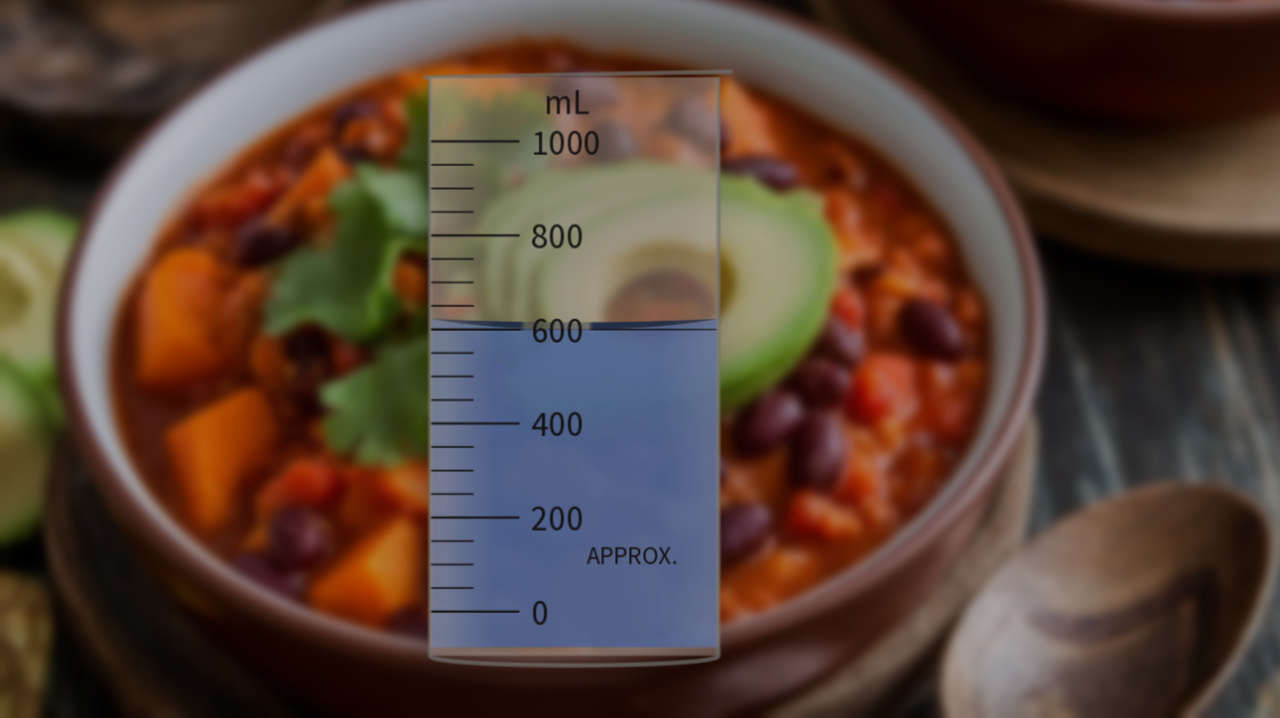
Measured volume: 600 (mL)
